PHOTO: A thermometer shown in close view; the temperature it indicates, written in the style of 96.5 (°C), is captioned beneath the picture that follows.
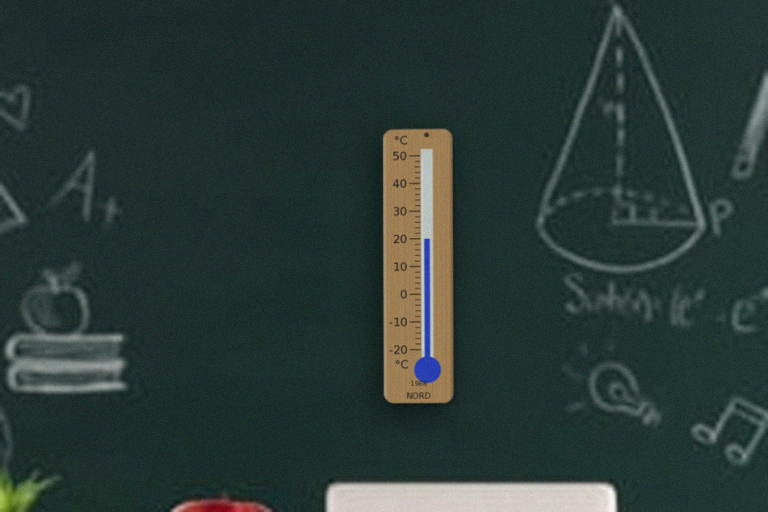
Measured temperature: 20 (°C)
